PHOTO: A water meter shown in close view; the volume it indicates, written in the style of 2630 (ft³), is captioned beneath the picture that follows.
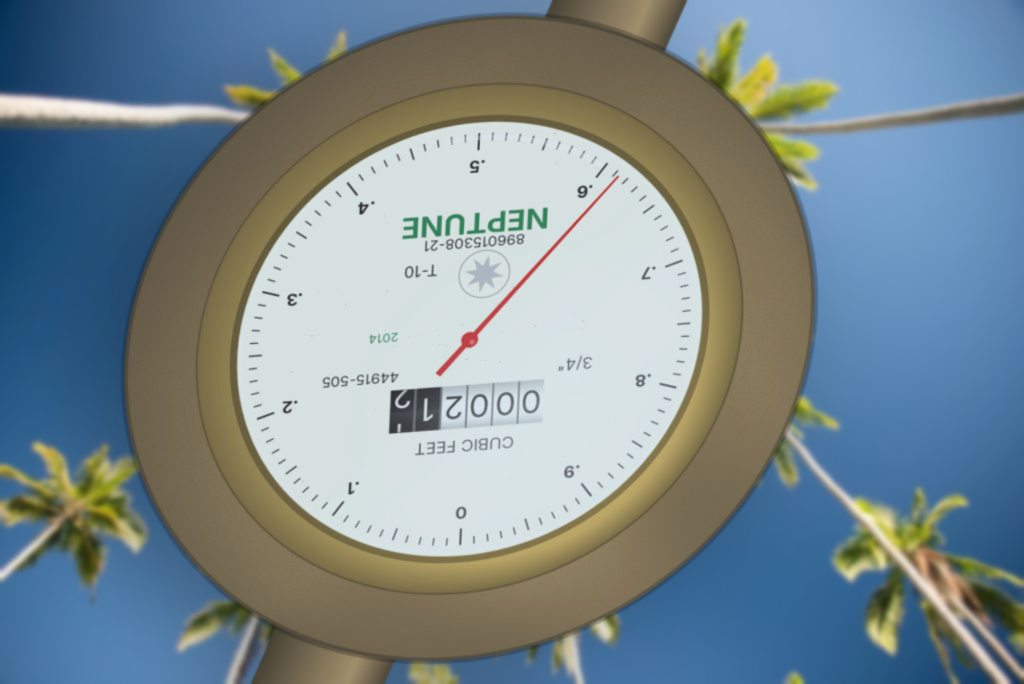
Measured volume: 211.61 (ft³)
